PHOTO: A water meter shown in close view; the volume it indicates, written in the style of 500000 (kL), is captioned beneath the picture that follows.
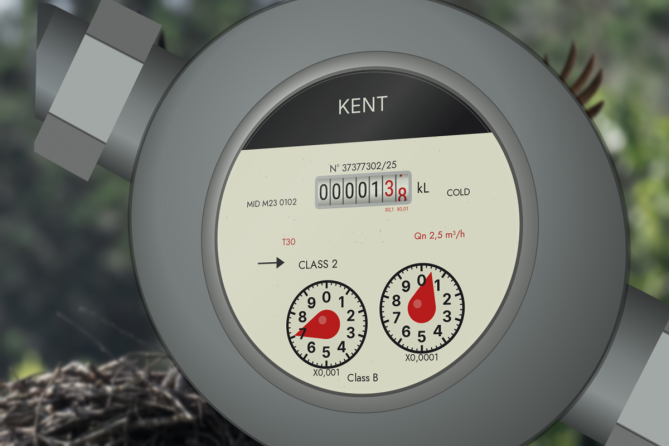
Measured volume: 1.3770 (kL)
